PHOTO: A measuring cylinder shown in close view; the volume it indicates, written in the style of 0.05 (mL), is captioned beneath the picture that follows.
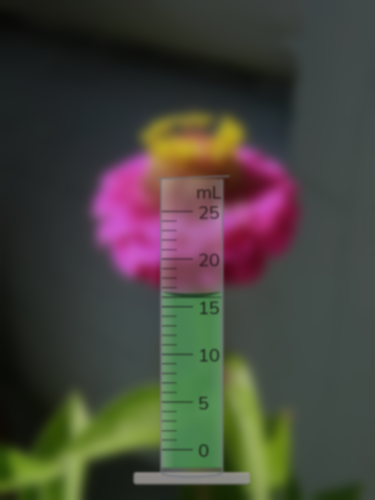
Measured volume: 16 (mL)
